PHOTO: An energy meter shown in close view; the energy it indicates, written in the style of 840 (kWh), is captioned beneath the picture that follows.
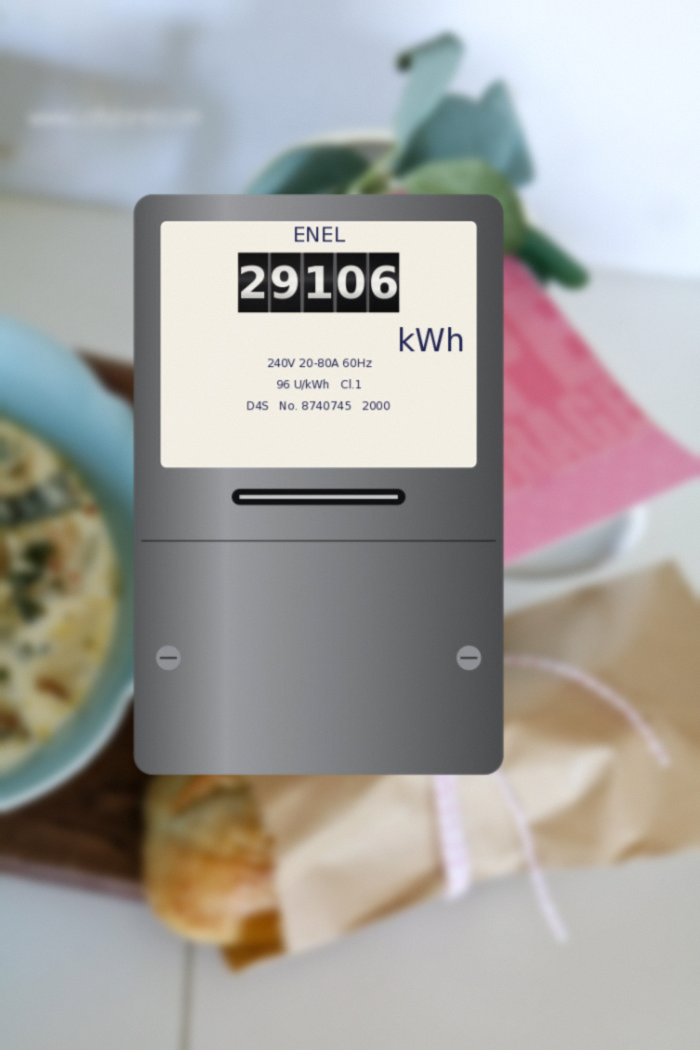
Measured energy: 29106 (kWh)
